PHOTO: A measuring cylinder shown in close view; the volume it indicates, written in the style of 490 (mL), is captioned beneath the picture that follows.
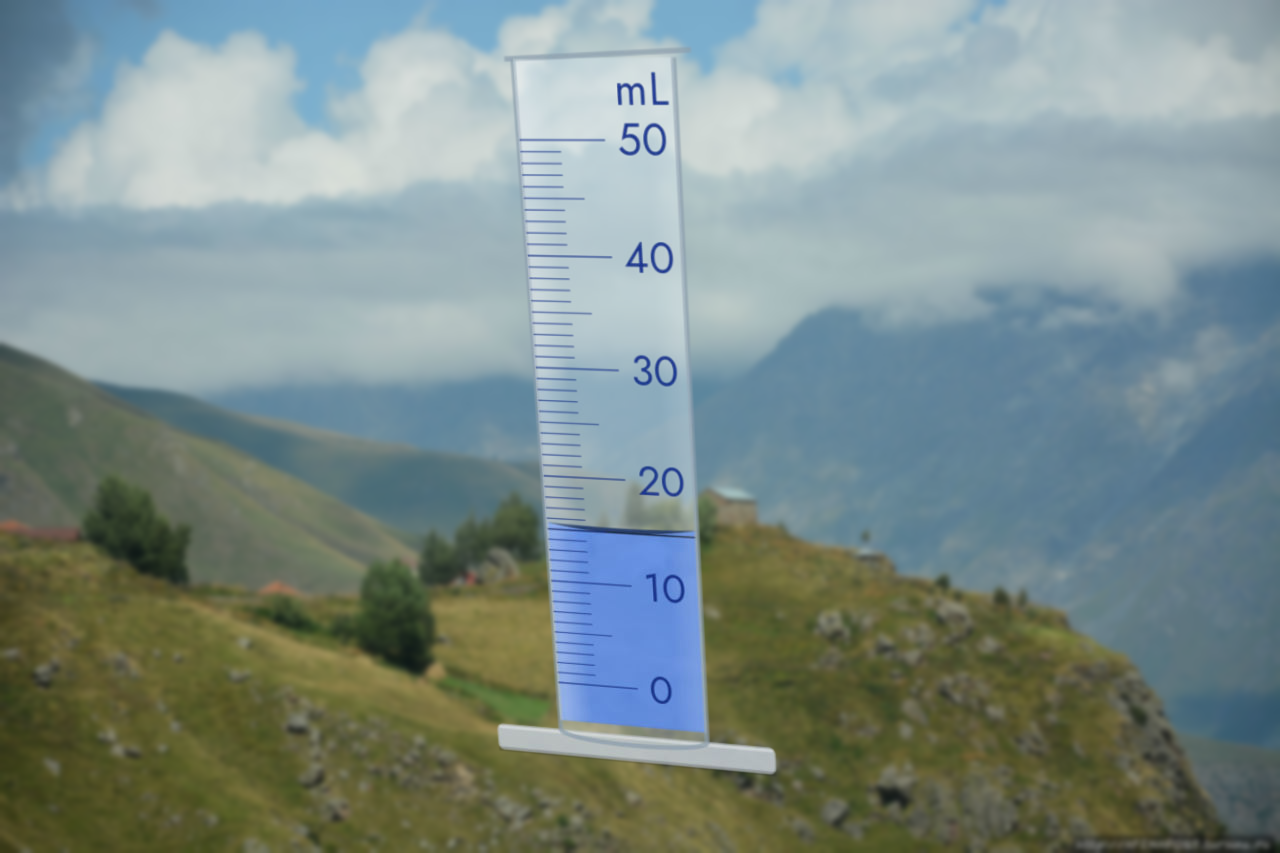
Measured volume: 15 (mL)
